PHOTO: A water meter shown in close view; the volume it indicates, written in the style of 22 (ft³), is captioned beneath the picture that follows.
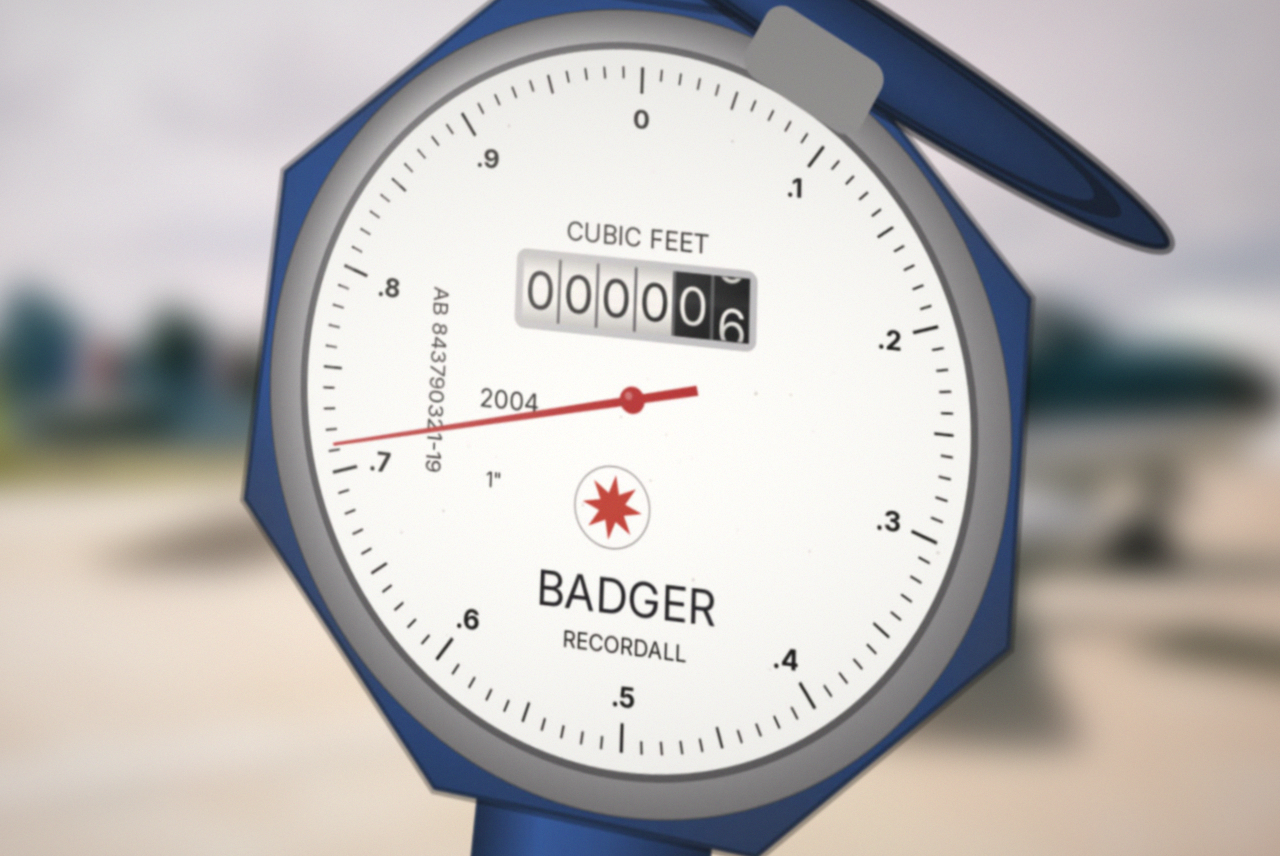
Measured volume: 5.71 (ft³)
